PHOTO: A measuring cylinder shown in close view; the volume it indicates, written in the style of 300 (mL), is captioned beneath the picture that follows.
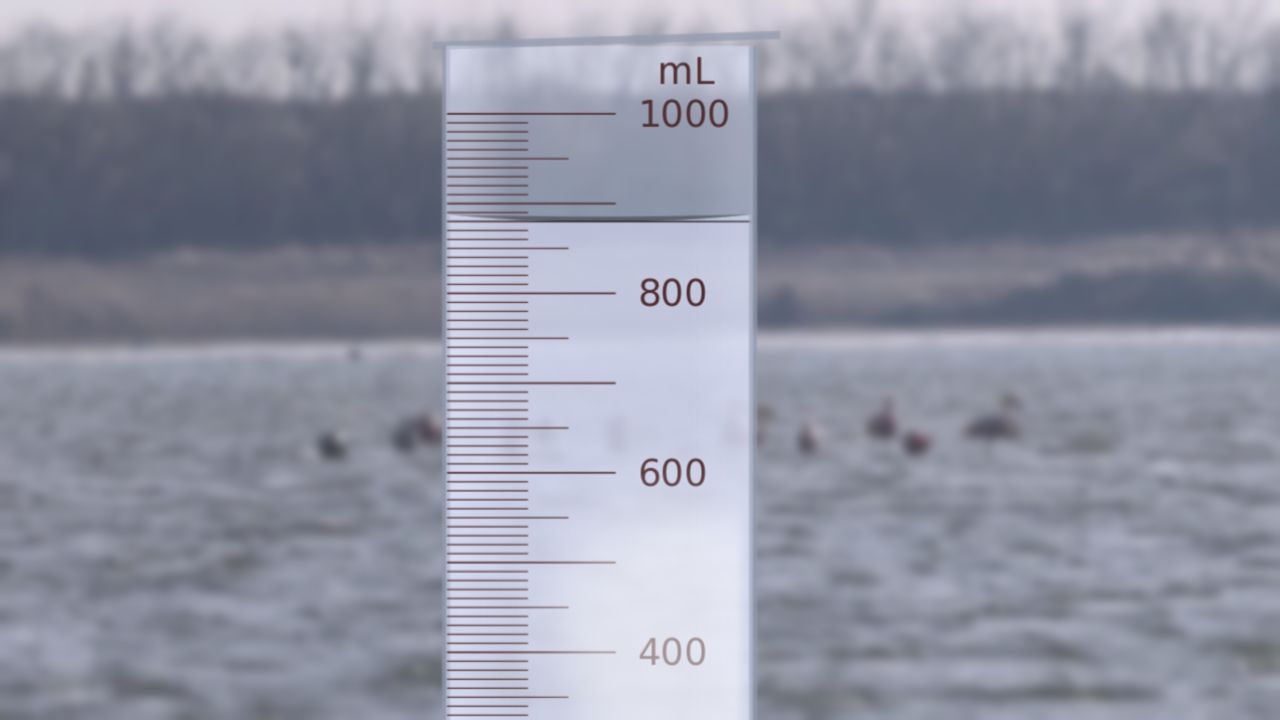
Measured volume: 880 (mL)
